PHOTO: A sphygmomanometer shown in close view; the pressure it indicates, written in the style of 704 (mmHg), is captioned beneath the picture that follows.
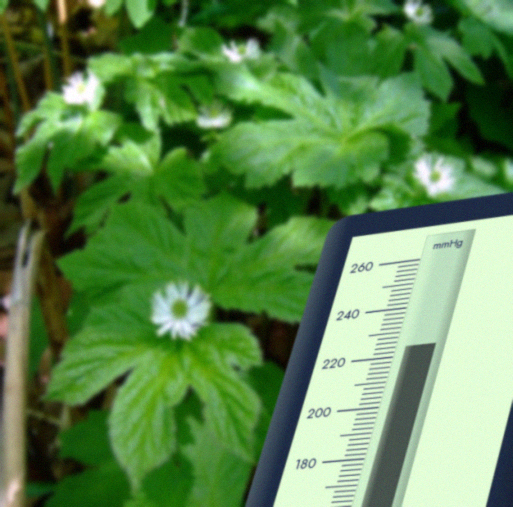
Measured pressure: 224 (mmHg)
